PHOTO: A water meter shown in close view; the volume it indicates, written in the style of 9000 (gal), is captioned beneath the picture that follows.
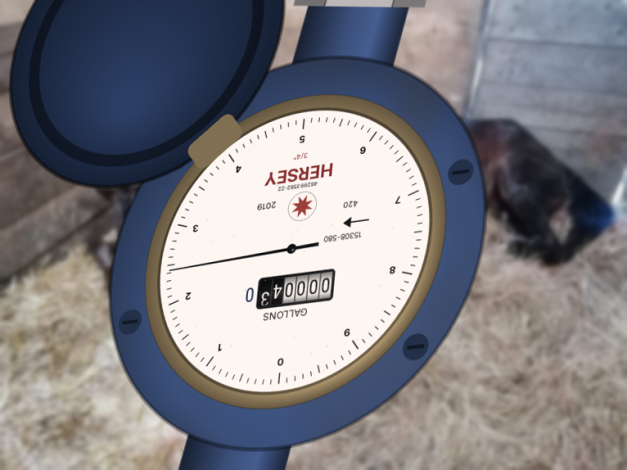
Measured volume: 432.4 (gal)
